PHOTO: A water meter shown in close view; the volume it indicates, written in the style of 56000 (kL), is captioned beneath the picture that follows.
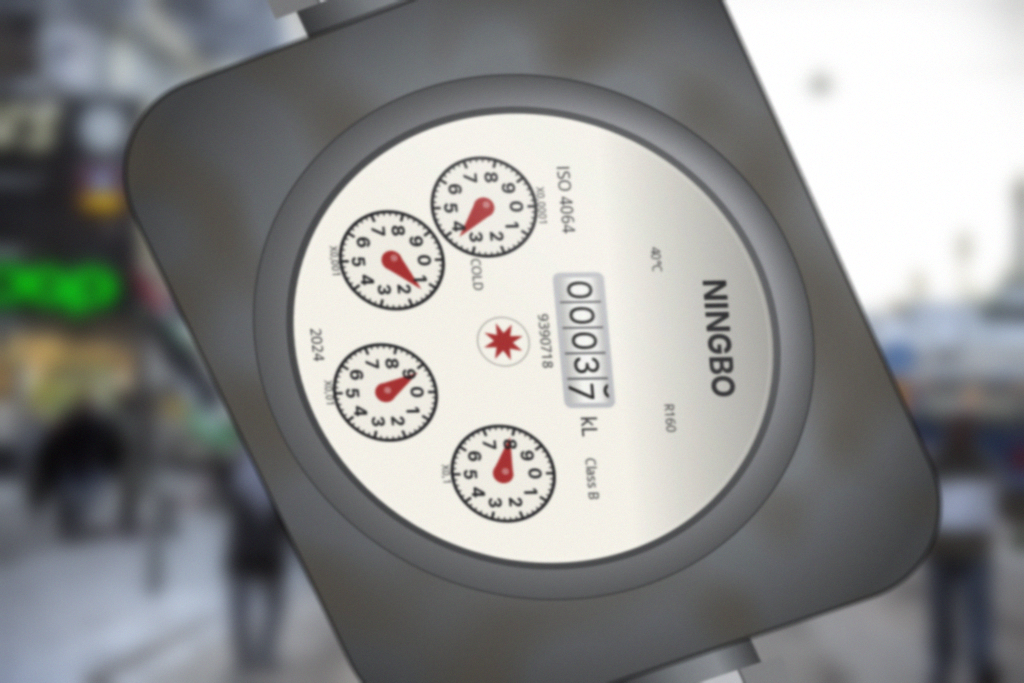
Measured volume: 36.7913 (kL)
